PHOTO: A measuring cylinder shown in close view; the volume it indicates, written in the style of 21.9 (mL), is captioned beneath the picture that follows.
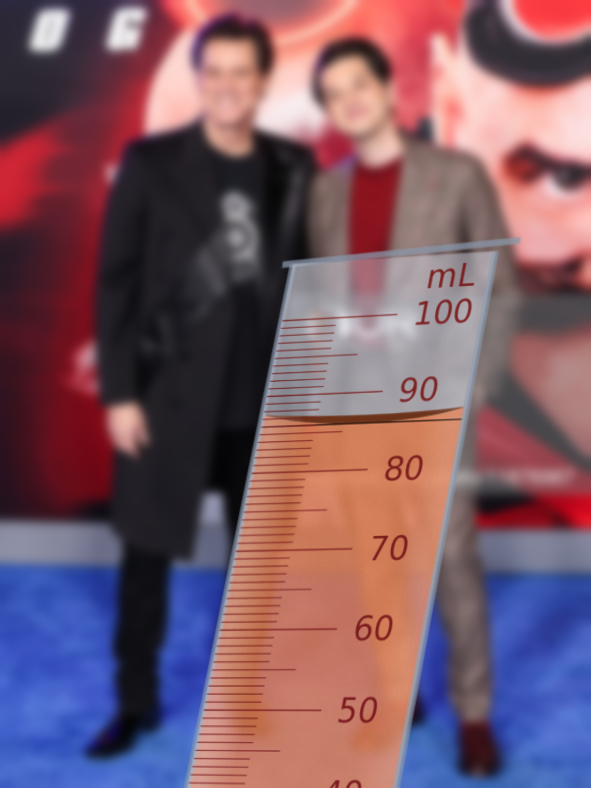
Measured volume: 86 (mL)
